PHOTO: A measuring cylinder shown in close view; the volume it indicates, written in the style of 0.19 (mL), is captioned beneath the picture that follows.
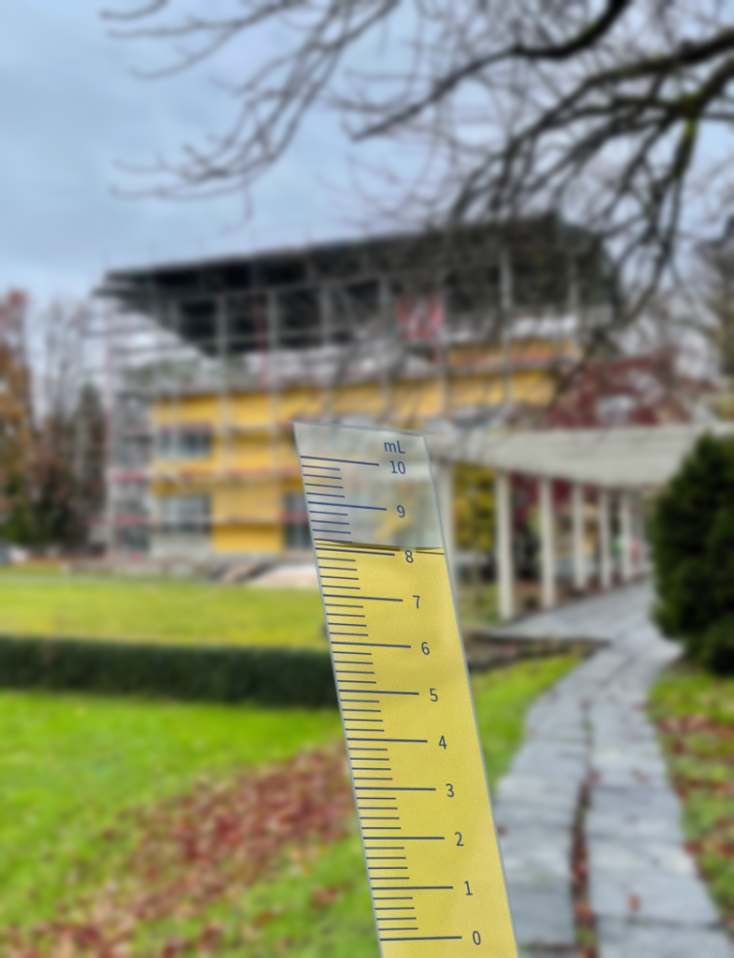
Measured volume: 8.1 (mL)
